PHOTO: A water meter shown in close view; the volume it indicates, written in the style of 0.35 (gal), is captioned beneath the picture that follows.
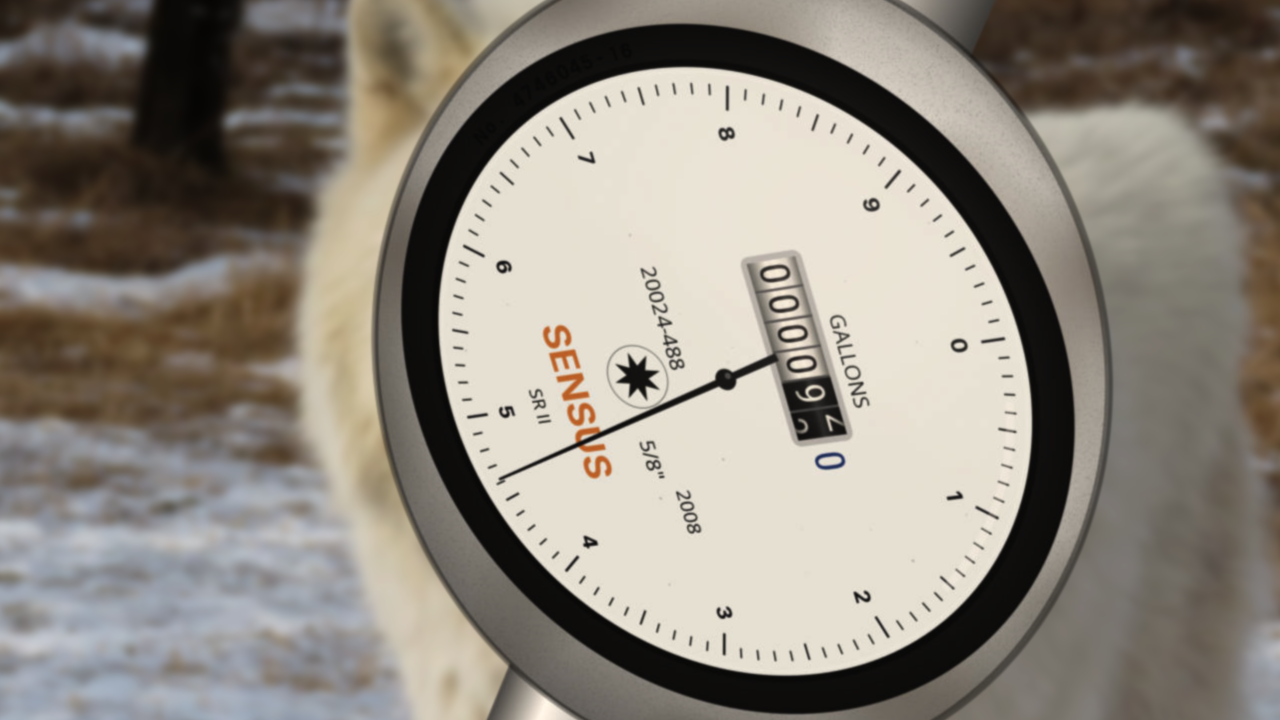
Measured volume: 924.6 (gal)
